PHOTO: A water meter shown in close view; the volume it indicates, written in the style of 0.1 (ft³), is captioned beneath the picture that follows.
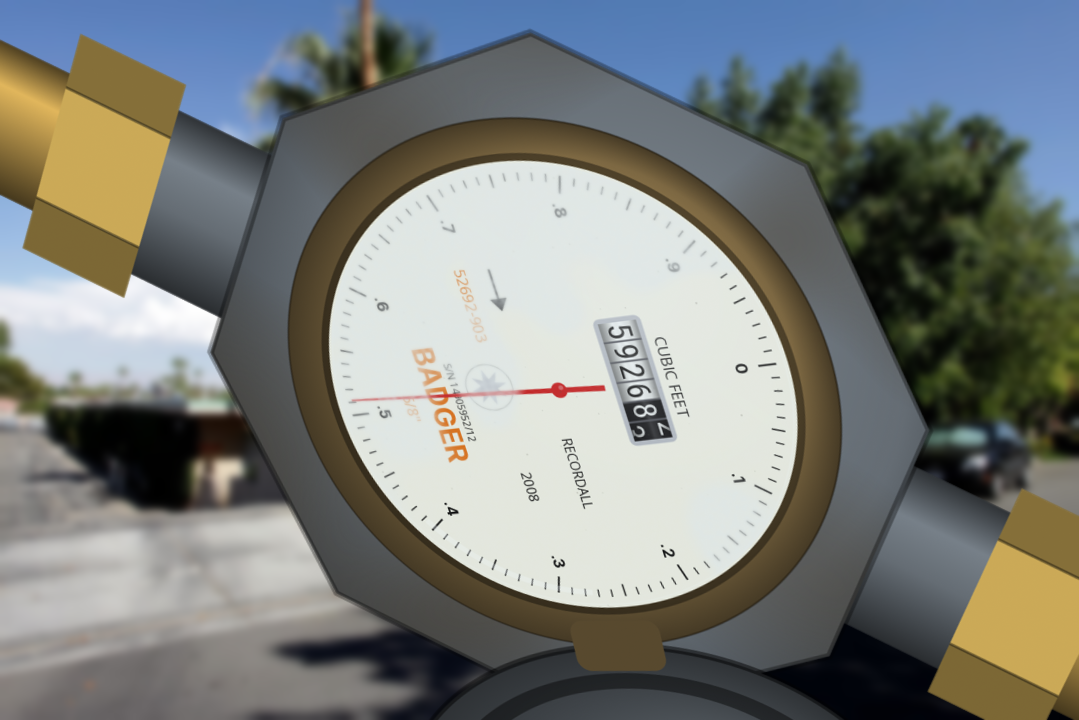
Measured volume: 592682.51 (ft³)
